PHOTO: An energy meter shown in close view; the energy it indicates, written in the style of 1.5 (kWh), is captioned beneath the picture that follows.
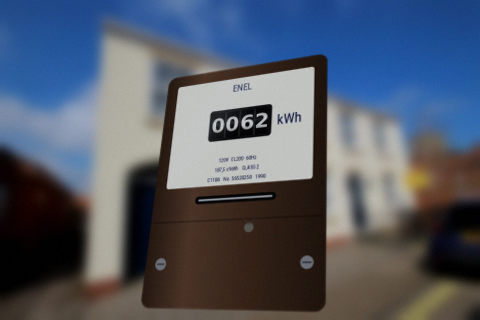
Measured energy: 62 (kWh)
